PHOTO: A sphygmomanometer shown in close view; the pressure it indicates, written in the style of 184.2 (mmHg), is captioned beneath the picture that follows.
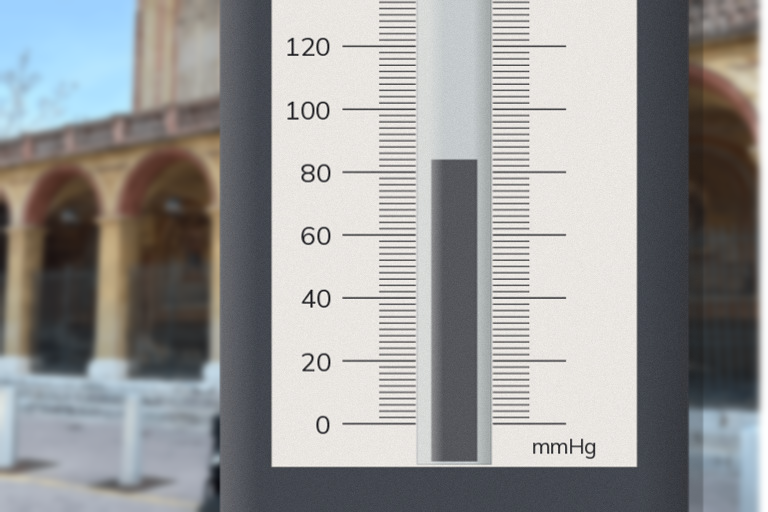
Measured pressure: 84 (mmHg)
